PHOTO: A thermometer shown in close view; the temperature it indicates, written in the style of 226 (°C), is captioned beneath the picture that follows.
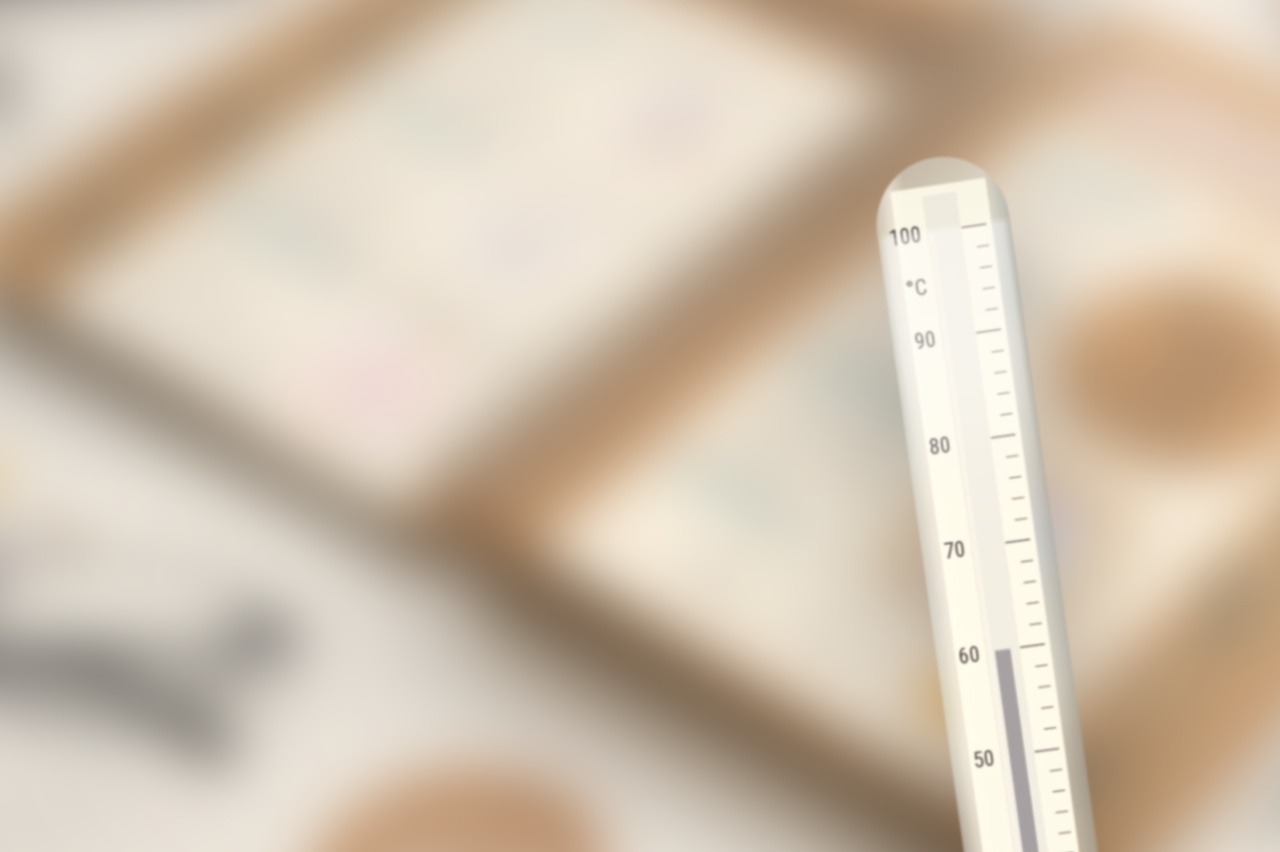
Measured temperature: 60 (°C)
